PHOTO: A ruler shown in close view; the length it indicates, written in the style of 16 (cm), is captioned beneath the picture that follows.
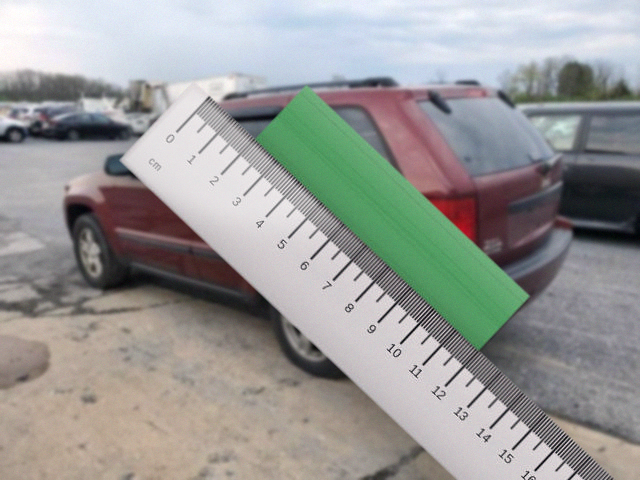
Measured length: 10 (cm)
